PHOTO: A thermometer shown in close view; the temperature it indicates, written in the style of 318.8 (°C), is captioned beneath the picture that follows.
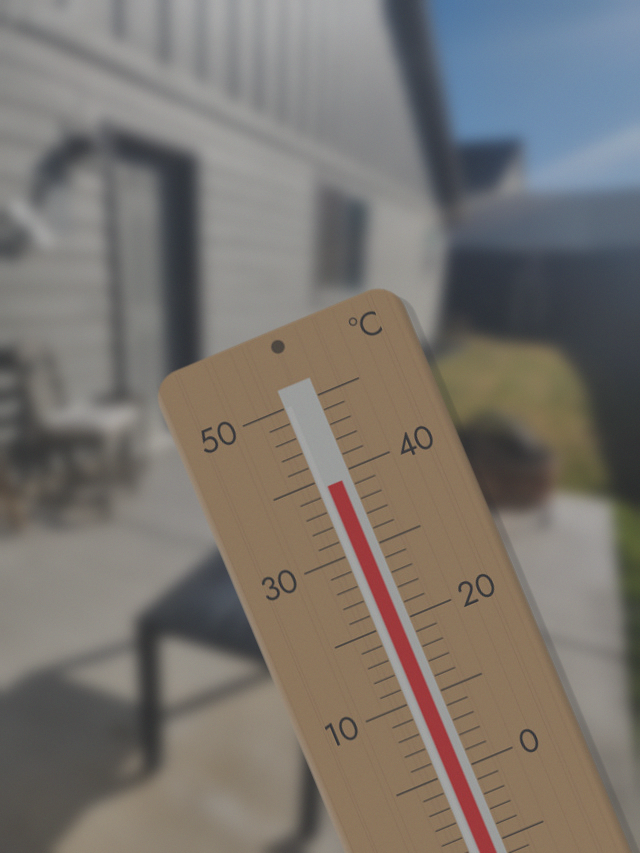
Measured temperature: 39 (°C)
